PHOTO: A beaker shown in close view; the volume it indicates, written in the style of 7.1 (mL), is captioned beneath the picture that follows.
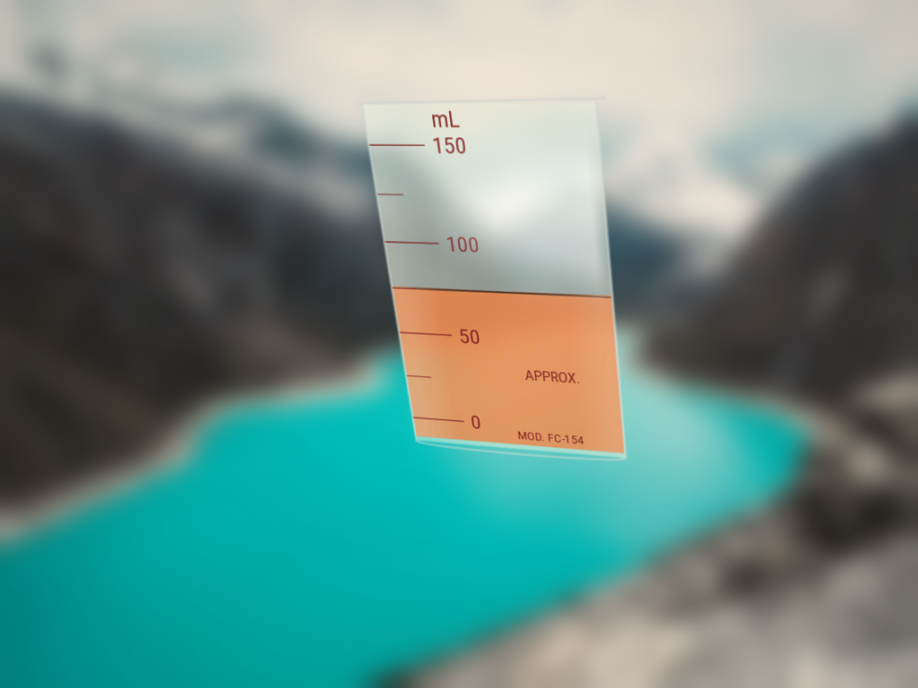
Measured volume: 75 (mL)
